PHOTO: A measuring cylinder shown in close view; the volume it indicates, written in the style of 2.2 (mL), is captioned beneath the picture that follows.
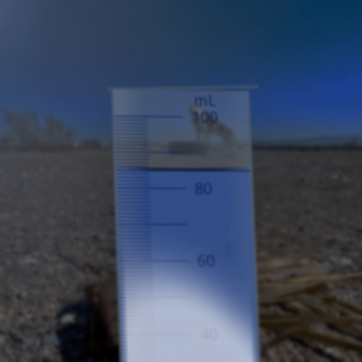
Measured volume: 85 (mL)
